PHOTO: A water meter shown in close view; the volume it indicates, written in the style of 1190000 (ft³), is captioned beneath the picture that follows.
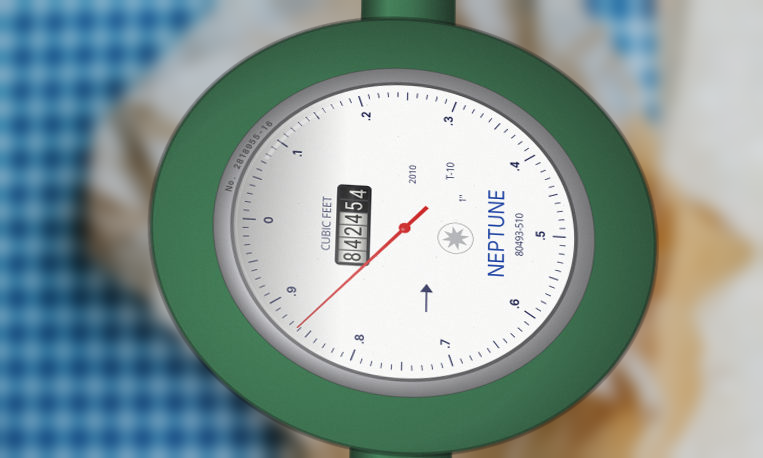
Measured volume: 842453.86 (ft³)
